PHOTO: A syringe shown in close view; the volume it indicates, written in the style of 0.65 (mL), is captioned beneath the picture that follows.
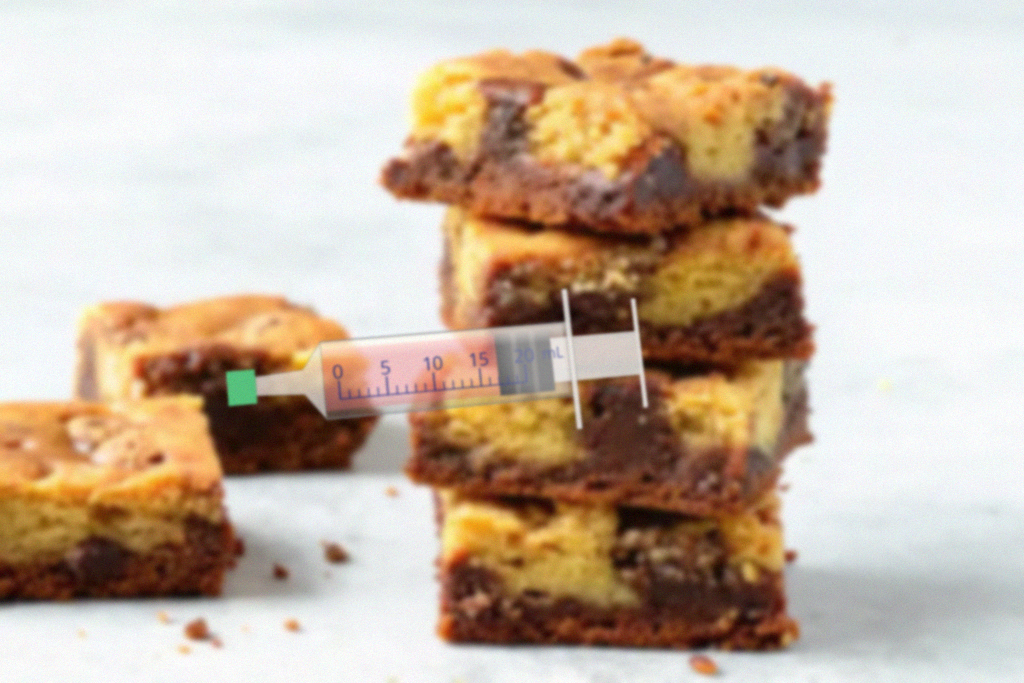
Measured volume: 17 (mL)
